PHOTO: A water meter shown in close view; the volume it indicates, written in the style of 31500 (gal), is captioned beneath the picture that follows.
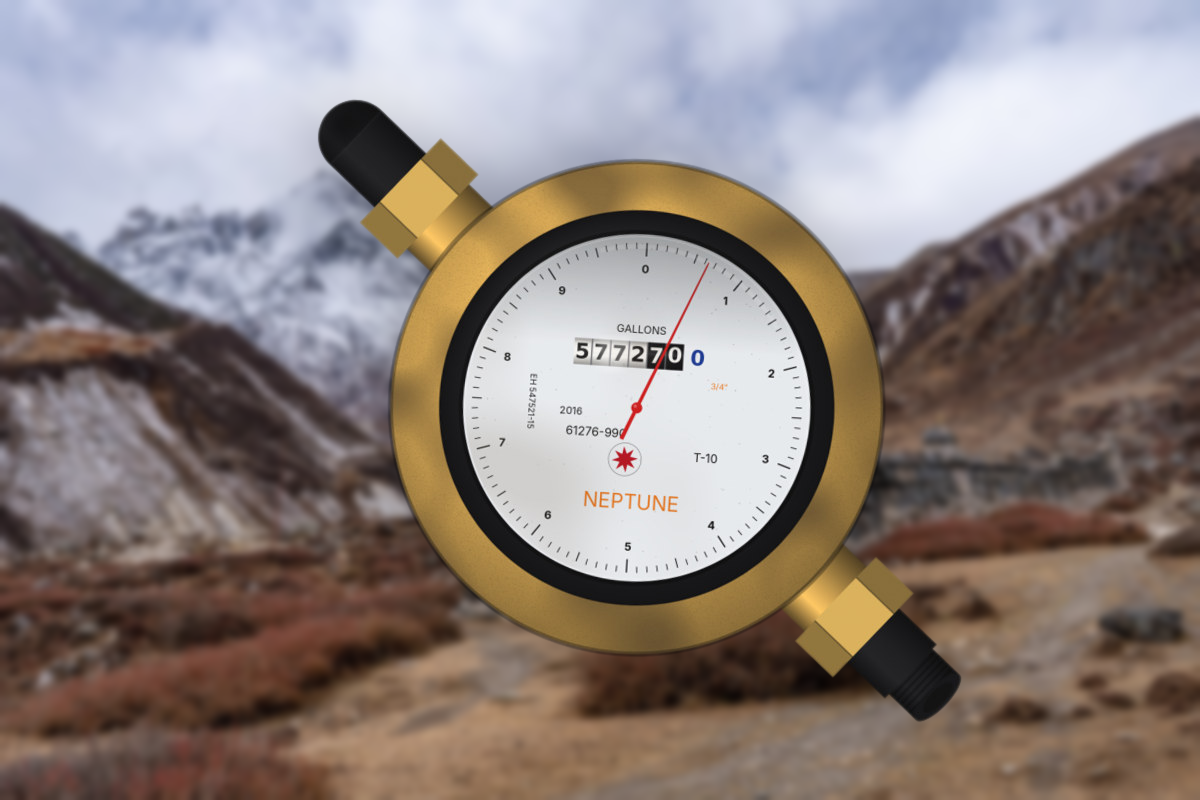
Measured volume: 5772700.6 (gal)
